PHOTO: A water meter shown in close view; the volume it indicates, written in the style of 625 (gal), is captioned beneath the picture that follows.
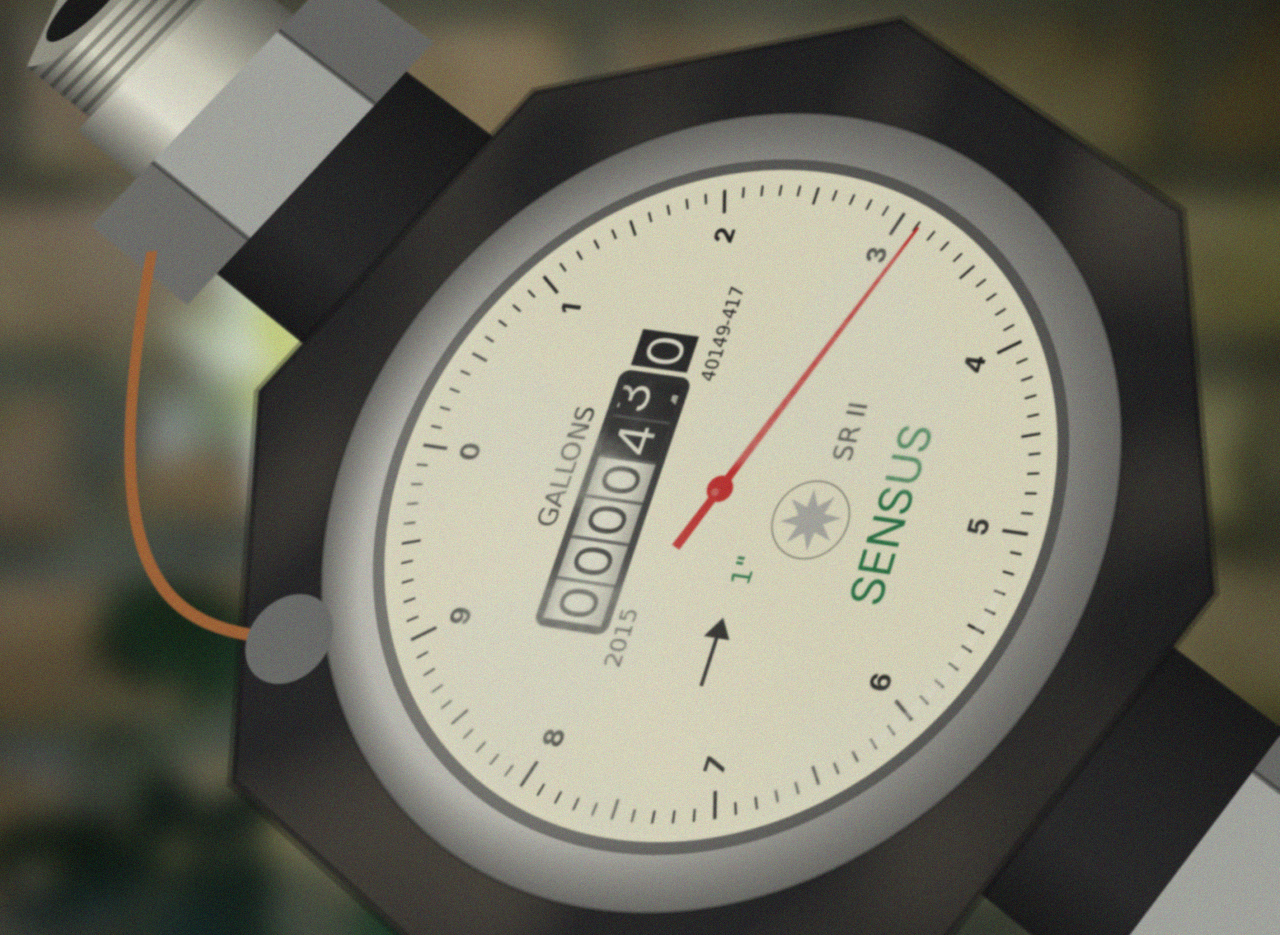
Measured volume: 433.1 (gal)
